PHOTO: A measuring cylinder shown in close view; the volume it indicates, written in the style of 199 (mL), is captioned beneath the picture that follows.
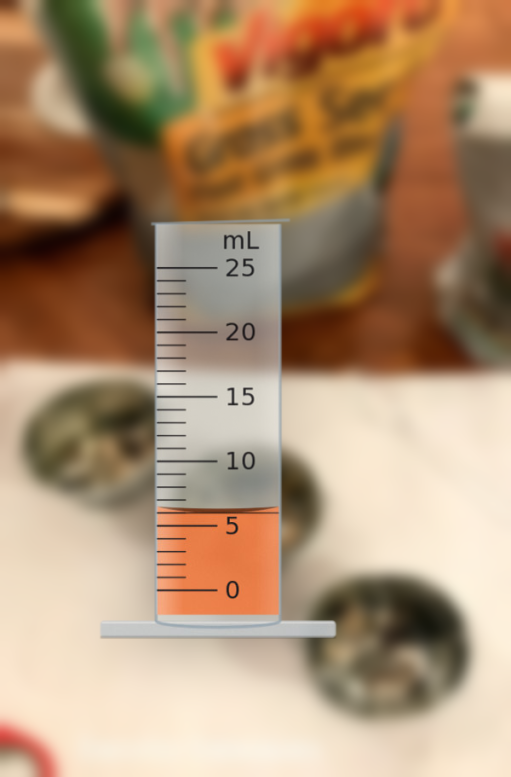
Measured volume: 6 (mL)
